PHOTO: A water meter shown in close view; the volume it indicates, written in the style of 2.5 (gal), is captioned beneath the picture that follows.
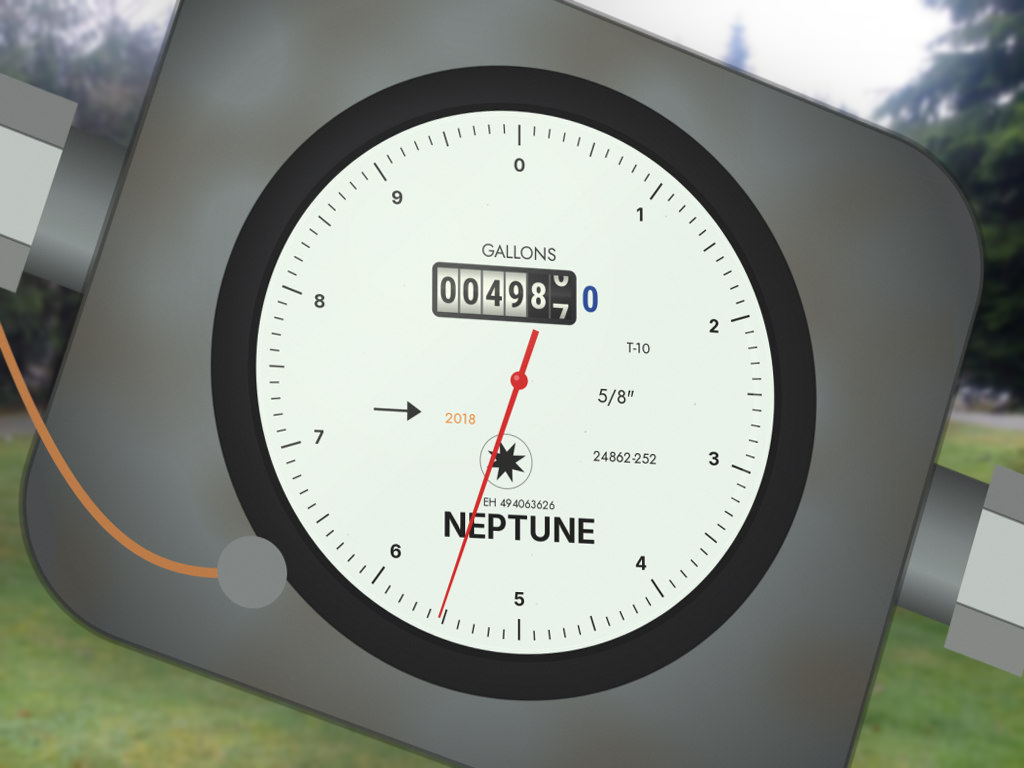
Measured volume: 49865.5 (gal)
